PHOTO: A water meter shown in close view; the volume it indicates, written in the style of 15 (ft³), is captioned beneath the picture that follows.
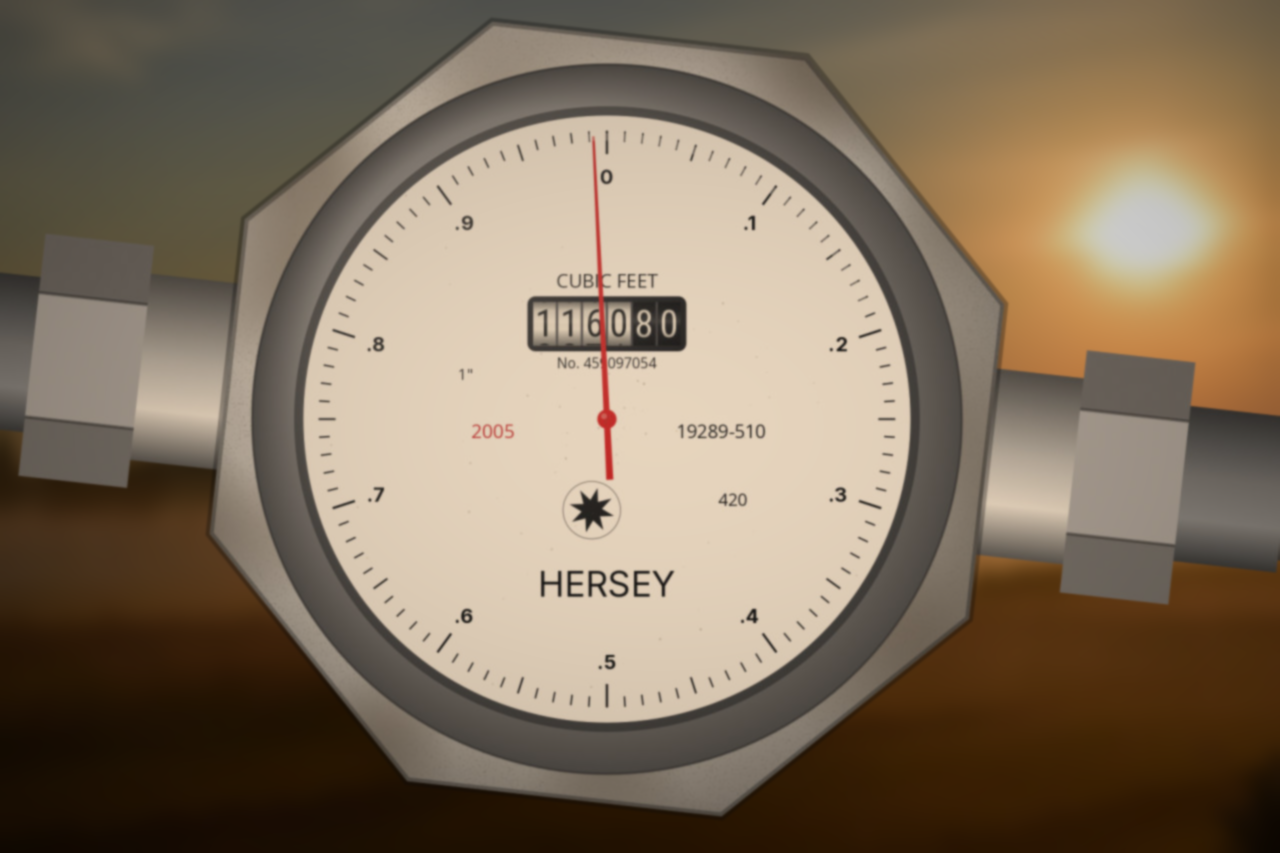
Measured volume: 116079.99 (ft³)
